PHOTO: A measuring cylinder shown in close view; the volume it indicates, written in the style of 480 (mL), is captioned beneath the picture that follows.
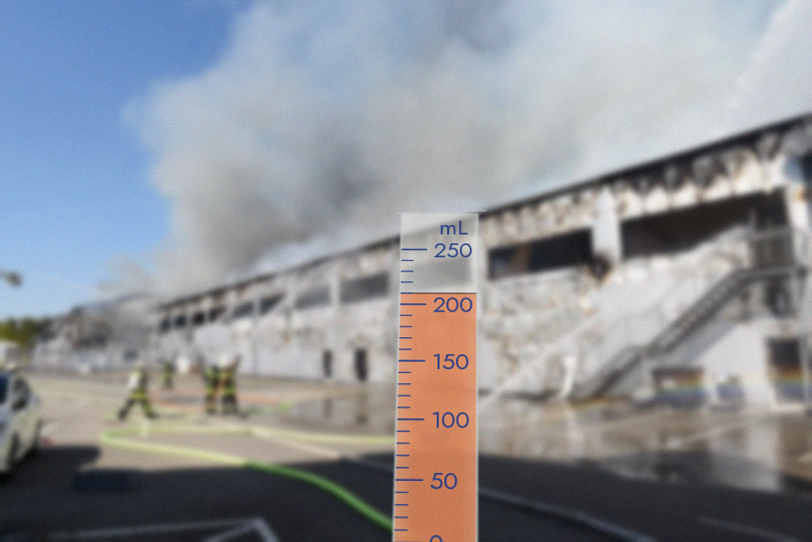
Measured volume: 210 (mL)
